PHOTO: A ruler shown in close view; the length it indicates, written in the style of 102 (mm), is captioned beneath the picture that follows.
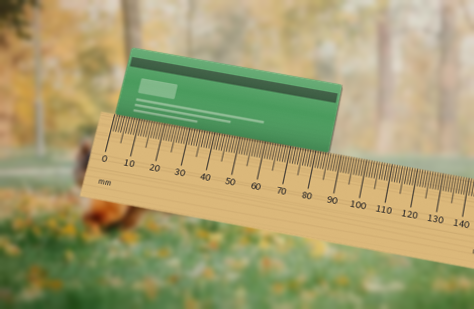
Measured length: 85 (mm)
